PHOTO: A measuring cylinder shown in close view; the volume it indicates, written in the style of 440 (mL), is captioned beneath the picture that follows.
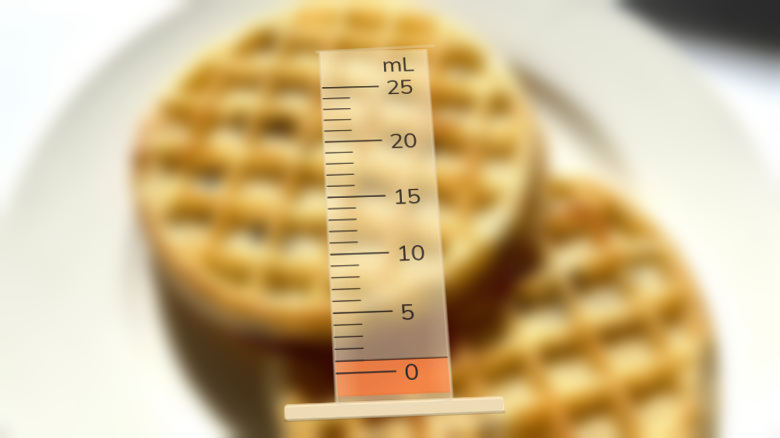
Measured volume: 1 (mL)
